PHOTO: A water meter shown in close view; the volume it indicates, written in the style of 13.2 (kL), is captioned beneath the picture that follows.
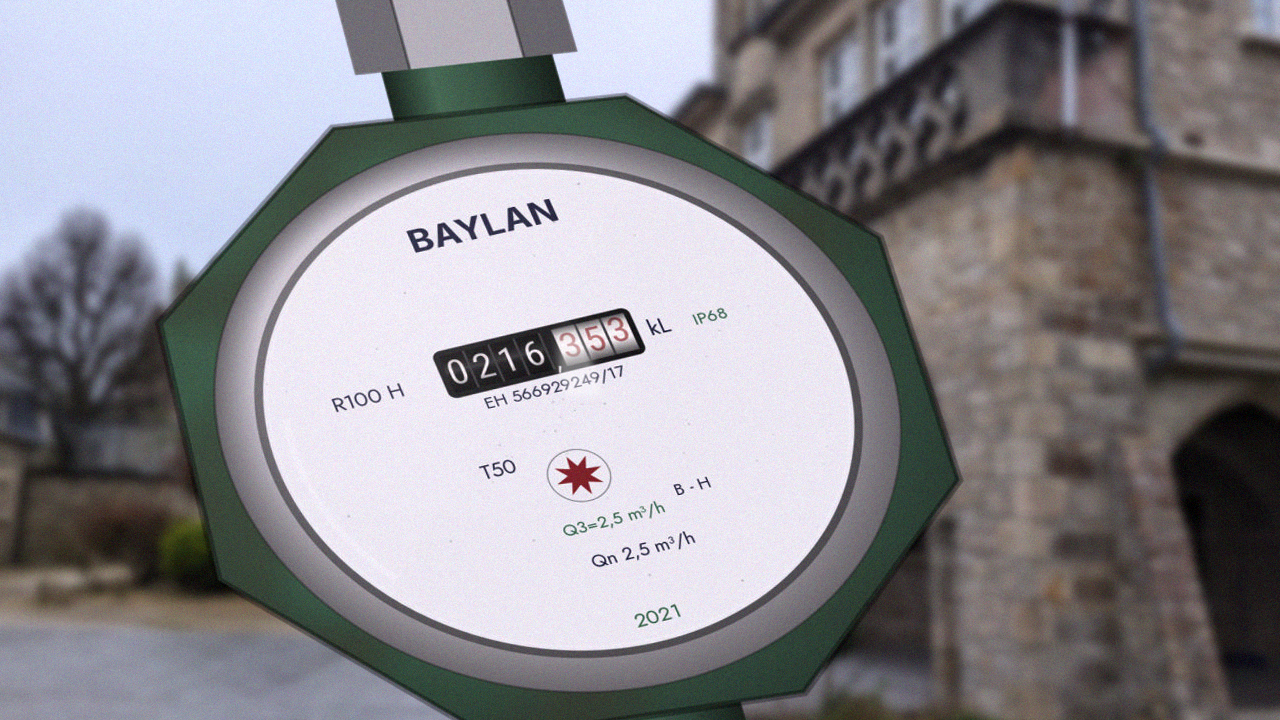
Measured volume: 216.353 (kL)
